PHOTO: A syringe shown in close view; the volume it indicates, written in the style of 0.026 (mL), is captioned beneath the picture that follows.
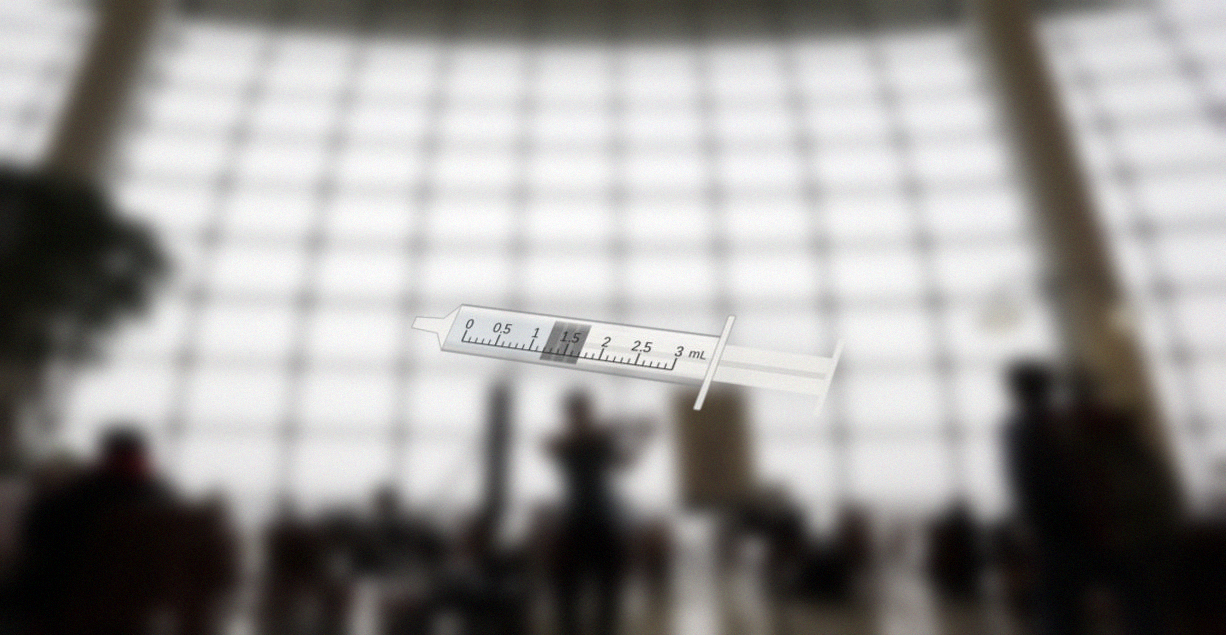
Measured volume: 1.2 (mL)
